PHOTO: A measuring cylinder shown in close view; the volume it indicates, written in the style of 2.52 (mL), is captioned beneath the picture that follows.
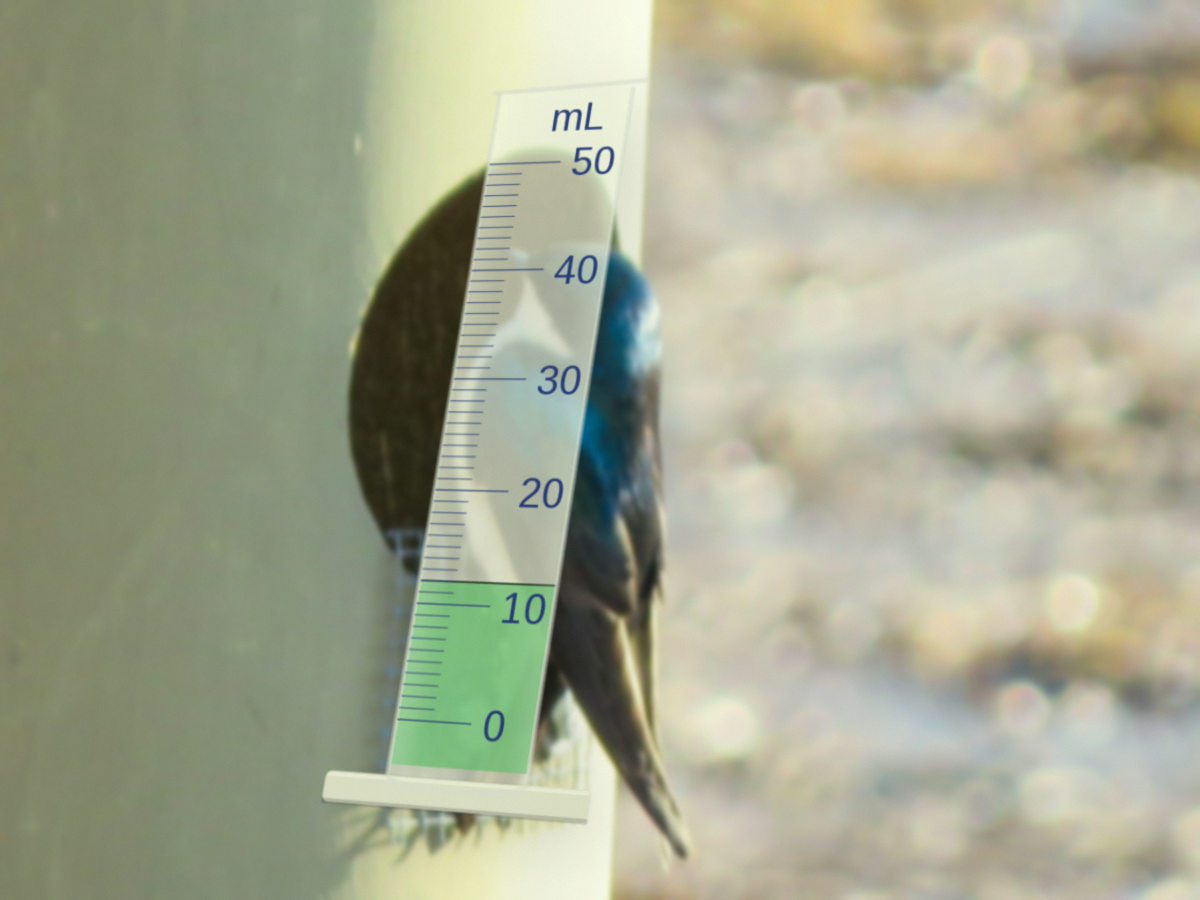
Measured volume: 12 (mL)
